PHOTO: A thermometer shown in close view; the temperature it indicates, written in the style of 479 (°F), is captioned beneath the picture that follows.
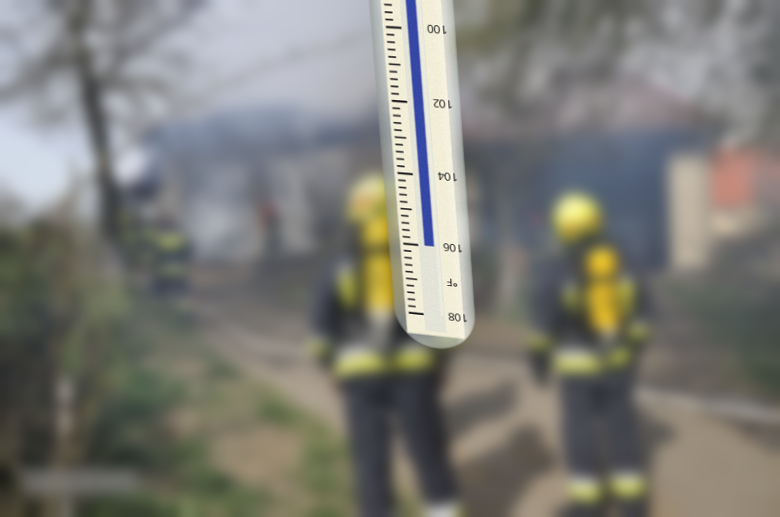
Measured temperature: 106 (°F)
